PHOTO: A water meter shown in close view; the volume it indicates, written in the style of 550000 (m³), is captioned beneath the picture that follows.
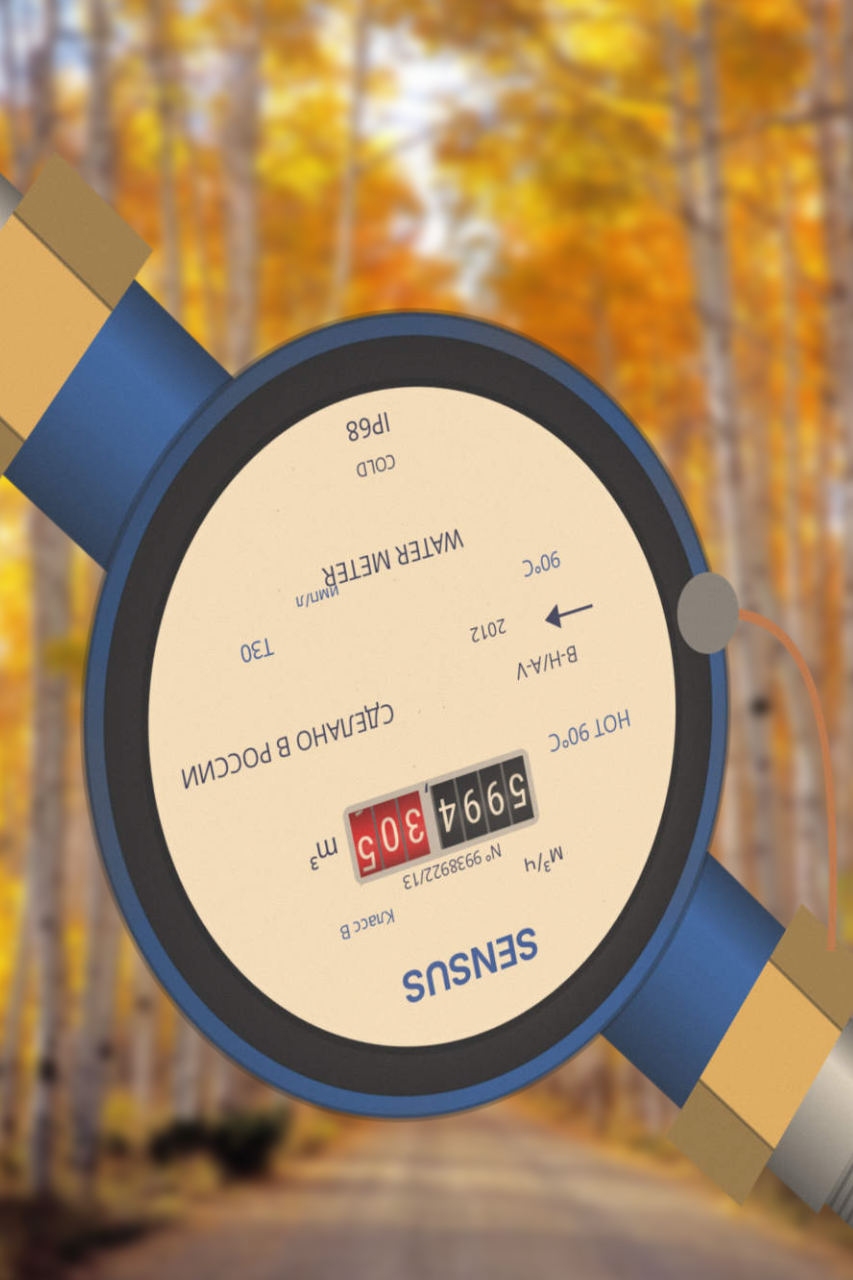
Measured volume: 5994.305 (m³)
